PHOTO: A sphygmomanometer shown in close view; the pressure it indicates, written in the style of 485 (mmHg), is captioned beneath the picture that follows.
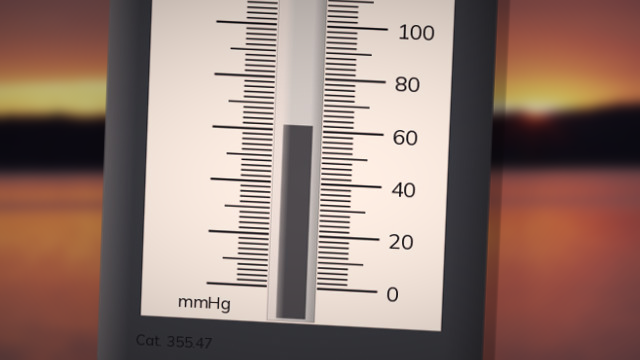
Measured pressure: 62 (mmHg)
